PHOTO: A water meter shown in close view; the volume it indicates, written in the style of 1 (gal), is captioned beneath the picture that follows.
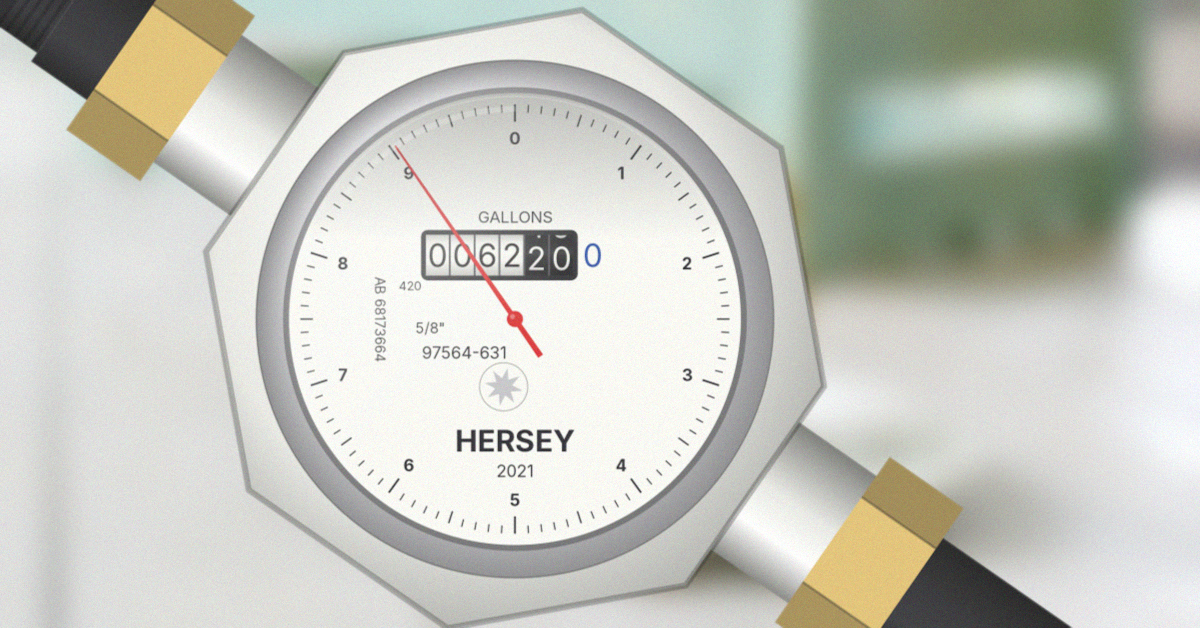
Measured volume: 62199.0 (gal)
